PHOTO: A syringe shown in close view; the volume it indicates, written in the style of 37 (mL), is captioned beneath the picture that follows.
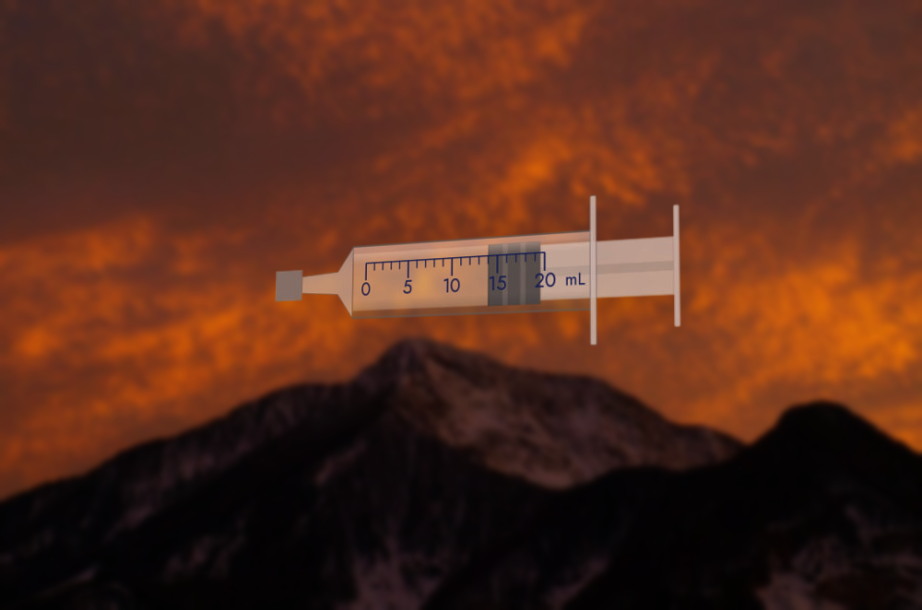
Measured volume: 14 (mL)
